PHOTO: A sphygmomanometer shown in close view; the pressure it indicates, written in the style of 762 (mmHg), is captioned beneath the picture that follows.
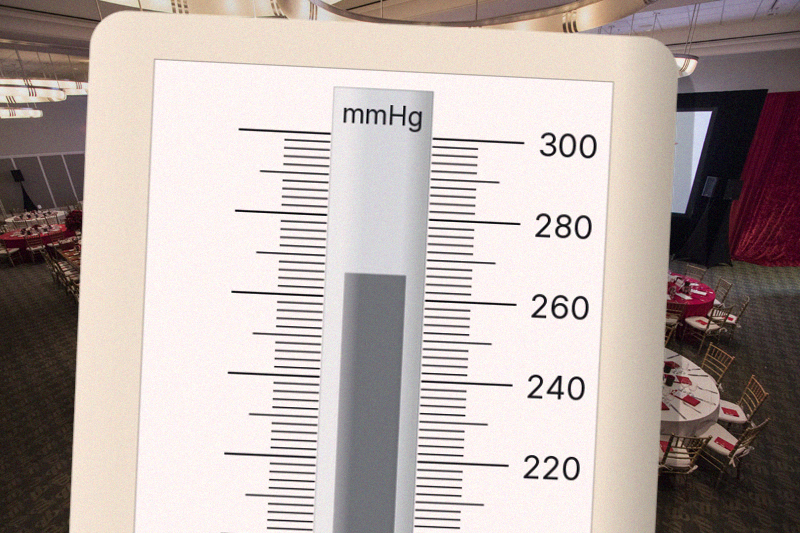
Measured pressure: 266 (mmHg)
